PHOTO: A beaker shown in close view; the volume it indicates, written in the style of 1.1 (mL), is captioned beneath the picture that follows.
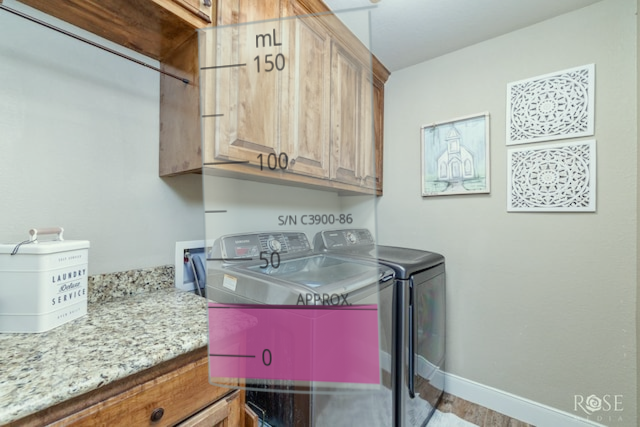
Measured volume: 25 (mL)
